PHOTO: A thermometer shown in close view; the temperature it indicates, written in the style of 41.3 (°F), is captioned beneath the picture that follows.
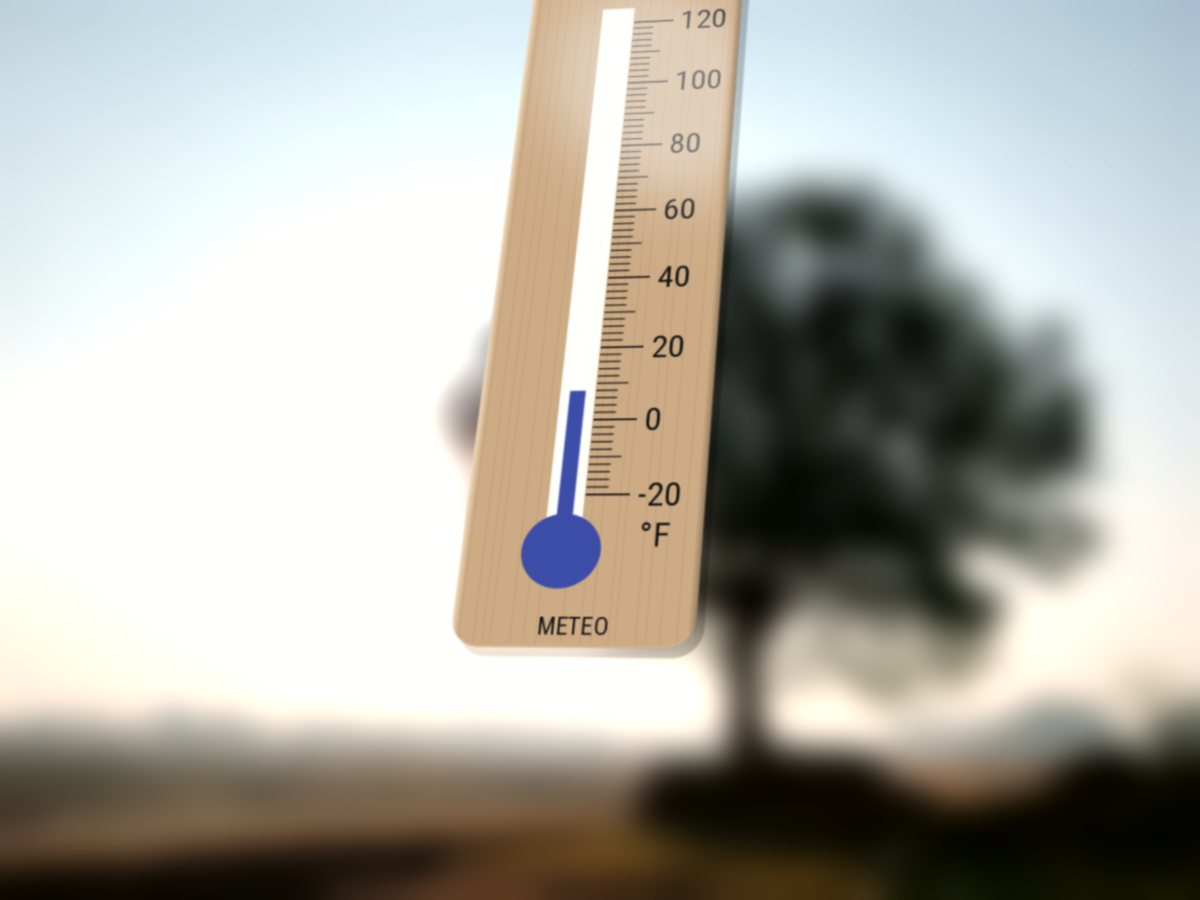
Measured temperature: 8 (°F)
